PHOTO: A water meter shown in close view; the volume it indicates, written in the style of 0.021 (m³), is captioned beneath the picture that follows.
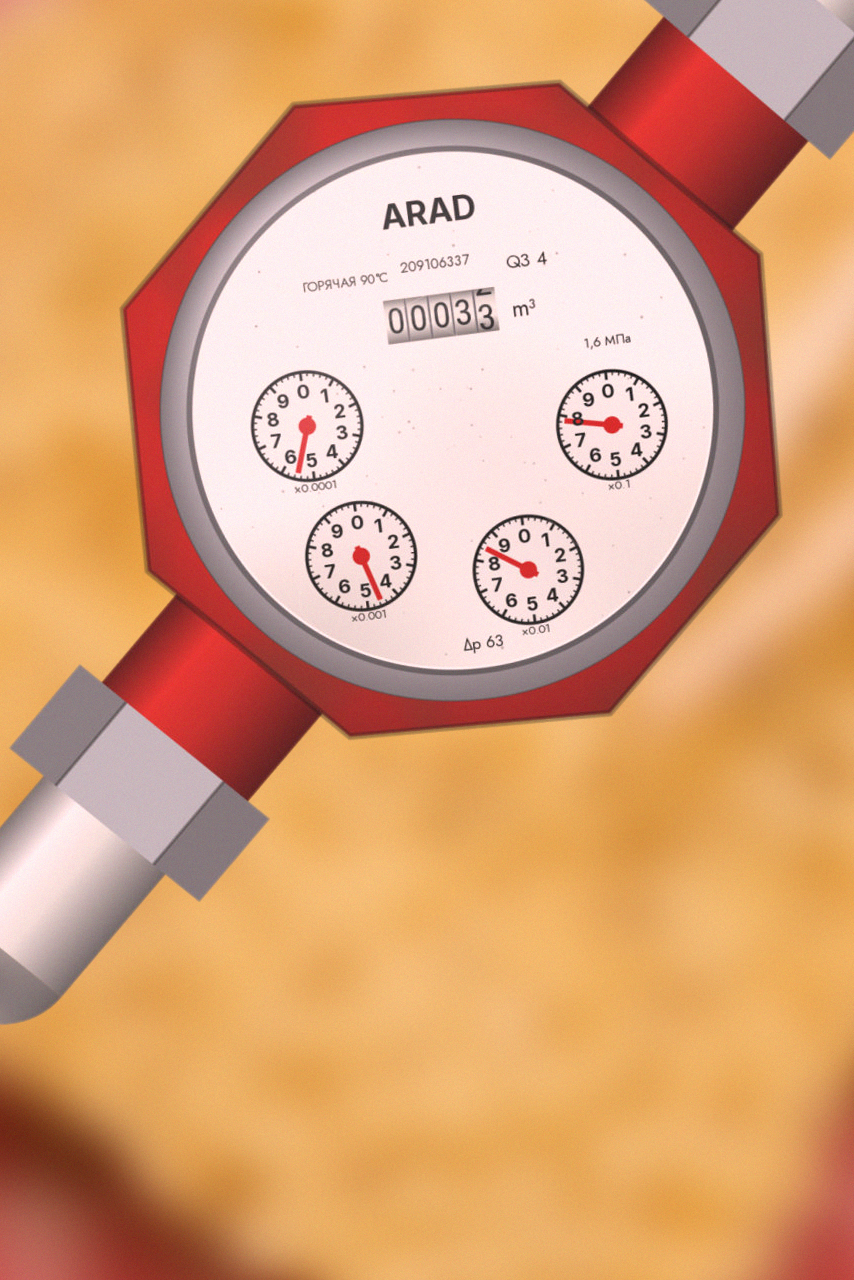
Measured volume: 32.7845 (m³)
